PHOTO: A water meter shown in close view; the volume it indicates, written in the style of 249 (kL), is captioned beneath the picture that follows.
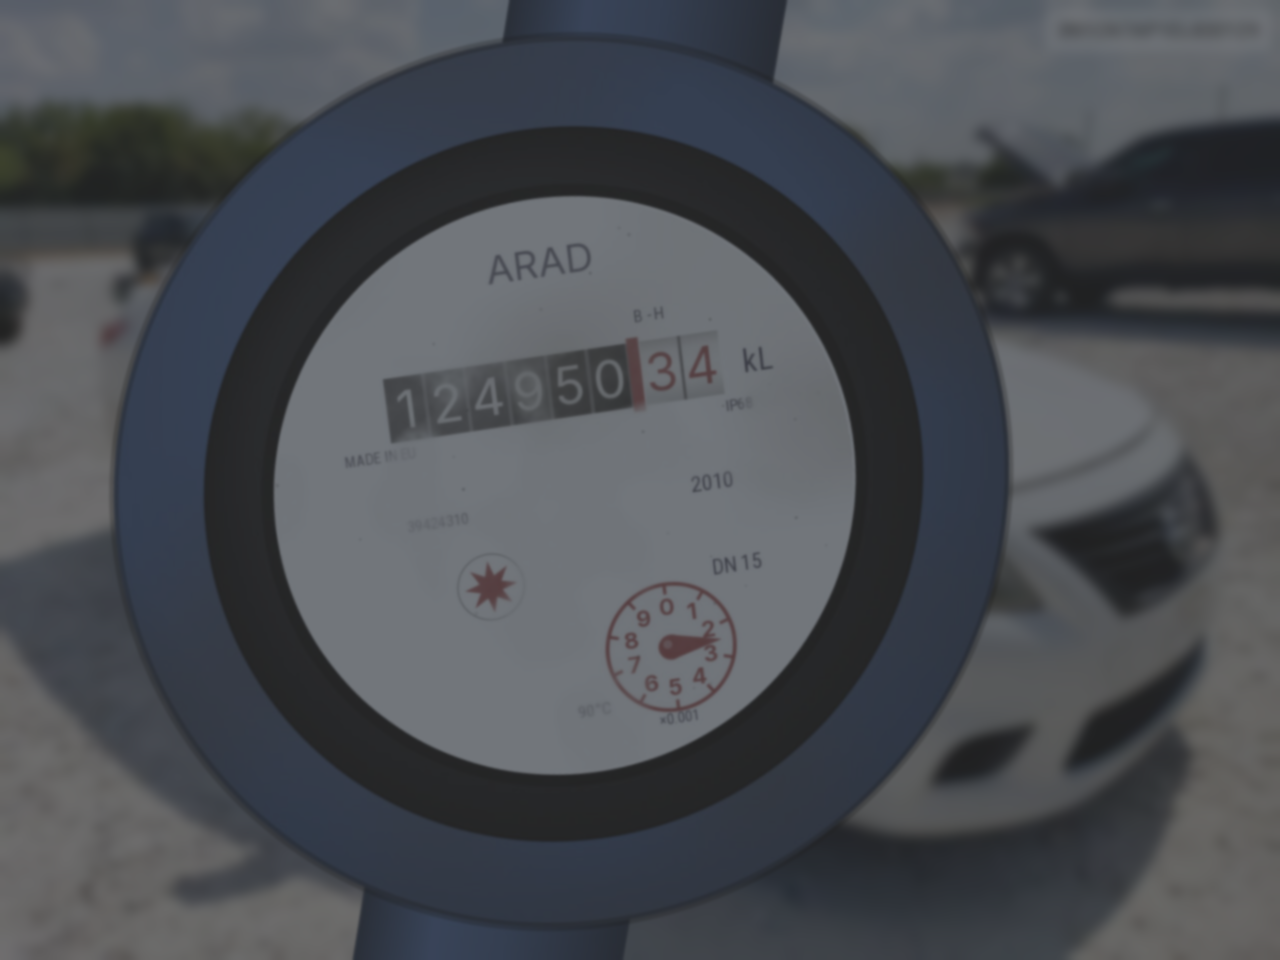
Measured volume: 124950.342 (kL)
